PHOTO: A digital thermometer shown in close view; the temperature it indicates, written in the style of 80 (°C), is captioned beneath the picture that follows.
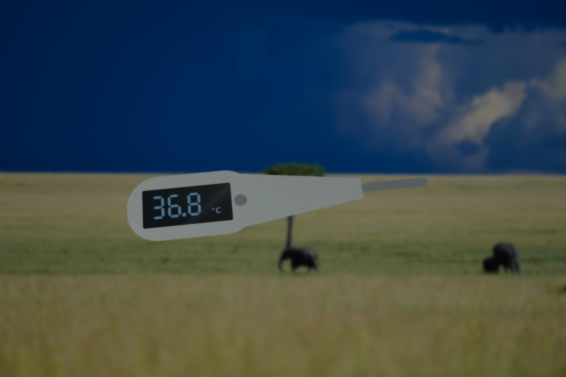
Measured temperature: 36.8 (°C)
